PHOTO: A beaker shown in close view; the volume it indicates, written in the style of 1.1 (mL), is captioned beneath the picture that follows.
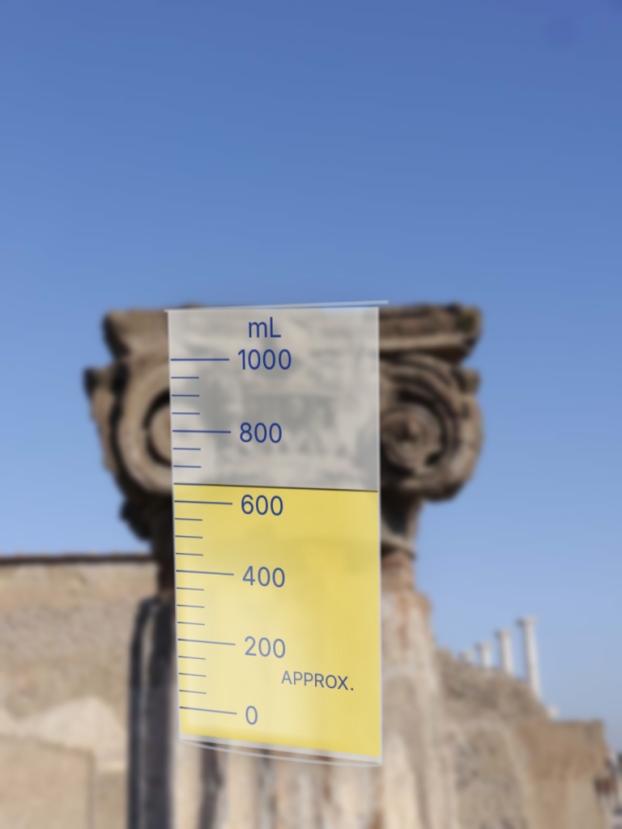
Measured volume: 650 (mL)
